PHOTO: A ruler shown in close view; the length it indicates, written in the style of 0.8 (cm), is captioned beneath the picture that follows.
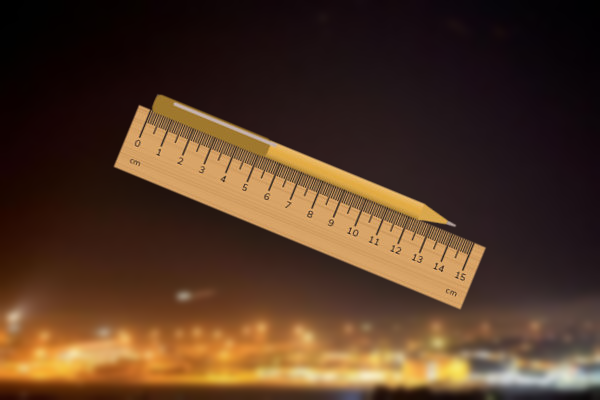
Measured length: 14 (cm)
